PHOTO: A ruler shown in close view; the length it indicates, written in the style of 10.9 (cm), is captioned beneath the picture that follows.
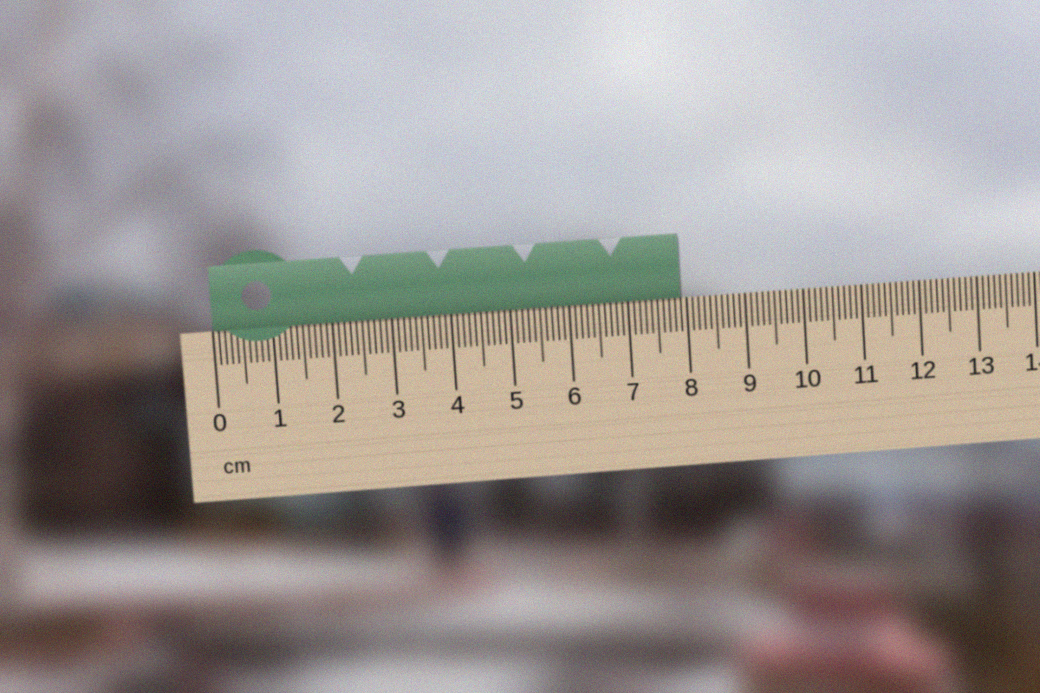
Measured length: 7.9 (cm)
